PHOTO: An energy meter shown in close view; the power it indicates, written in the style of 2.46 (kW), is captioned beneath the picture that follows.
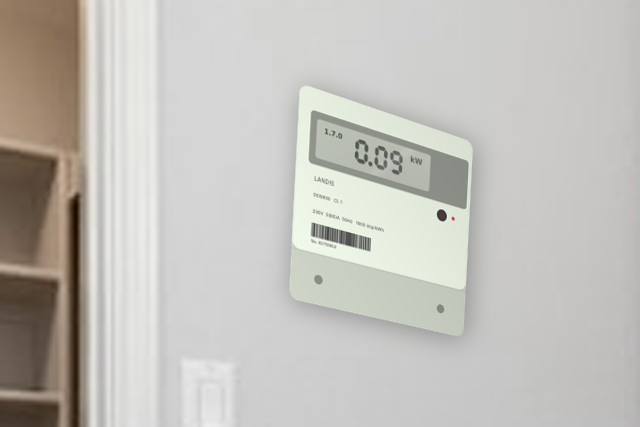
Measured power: 0.09 (kW)
